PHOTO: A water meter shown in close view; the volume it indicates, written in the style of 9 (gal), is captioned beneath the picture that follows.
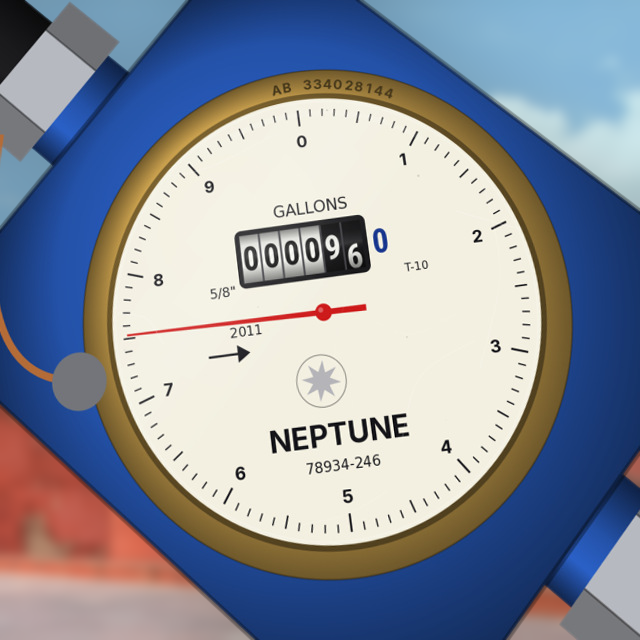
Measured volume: 957.5 (gal)
